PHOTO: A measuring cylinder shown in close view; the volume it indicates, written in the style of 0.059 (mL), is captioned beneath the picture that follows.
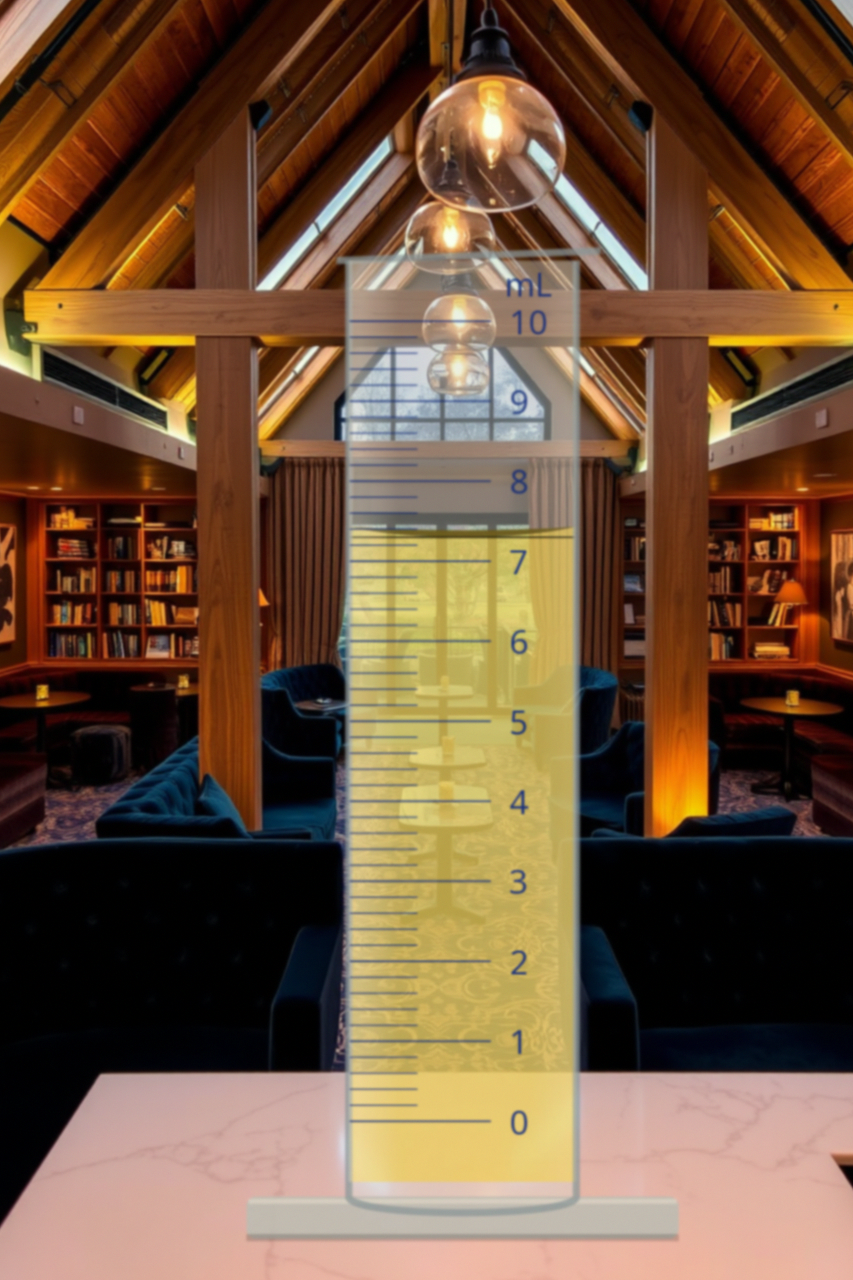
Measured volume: 7.3 (mL)
